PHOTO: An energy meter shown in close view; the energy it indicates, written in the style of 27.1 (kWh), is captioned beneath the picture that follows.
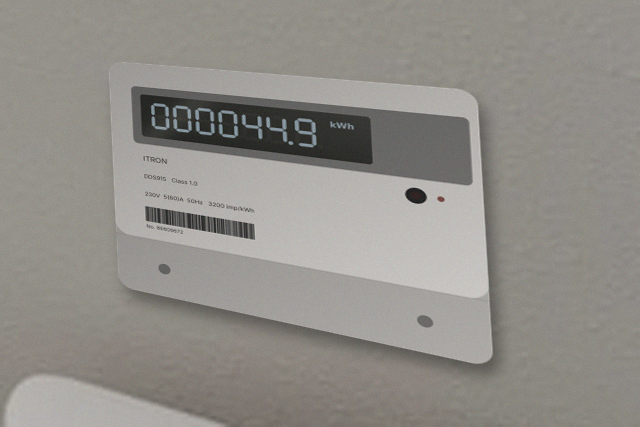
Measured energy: 44.9 (kWh)
